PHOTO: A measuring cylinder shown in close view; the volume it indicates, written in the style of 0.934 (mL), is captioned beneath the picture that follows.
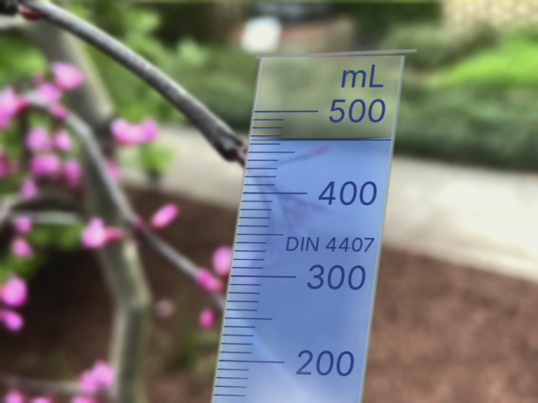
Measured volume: 465 (mL)
